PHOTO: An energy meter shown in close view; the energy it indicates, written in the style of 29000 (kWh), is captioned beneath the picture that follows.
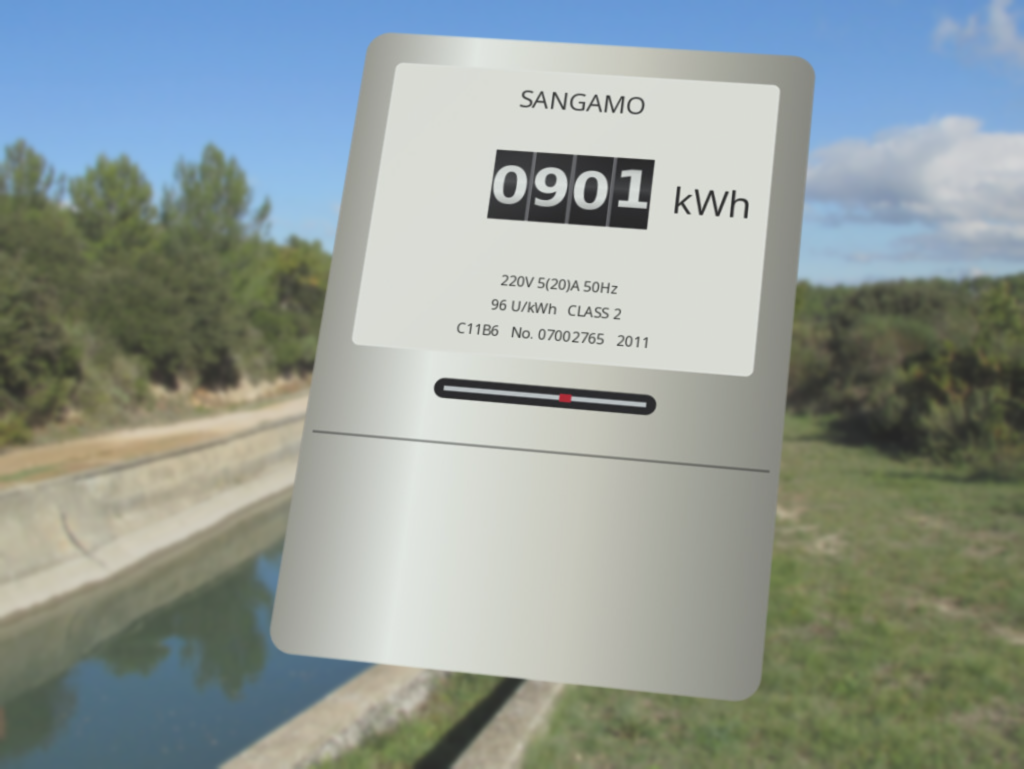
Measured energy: 901 (kWh)
